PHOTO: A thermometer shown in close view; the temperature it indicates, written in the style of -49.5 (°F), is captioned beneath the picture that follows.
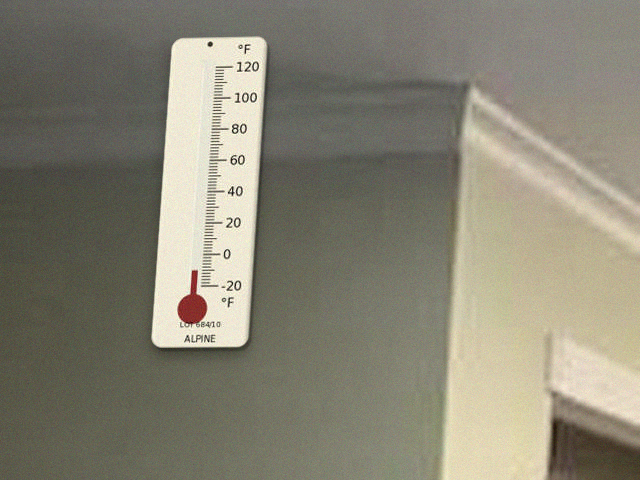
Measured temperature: -10 (°F)
